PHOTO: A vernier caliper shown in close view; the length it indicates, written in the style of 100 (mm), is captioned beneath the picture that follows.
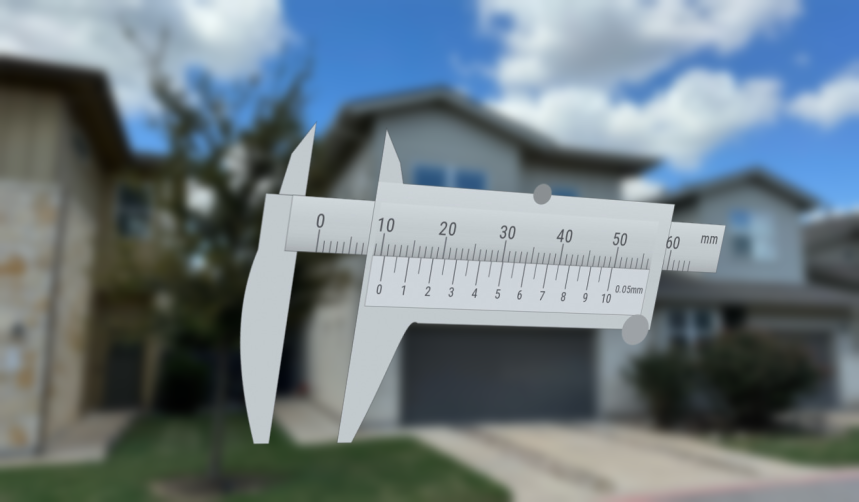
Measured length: 10.6 (mm)
